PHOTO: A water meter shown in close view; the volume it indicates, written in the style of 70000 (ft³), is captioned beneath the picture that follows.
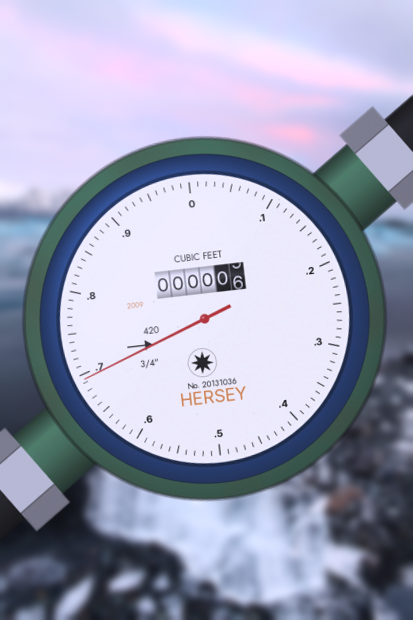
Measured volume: 5.69 (ft³)
